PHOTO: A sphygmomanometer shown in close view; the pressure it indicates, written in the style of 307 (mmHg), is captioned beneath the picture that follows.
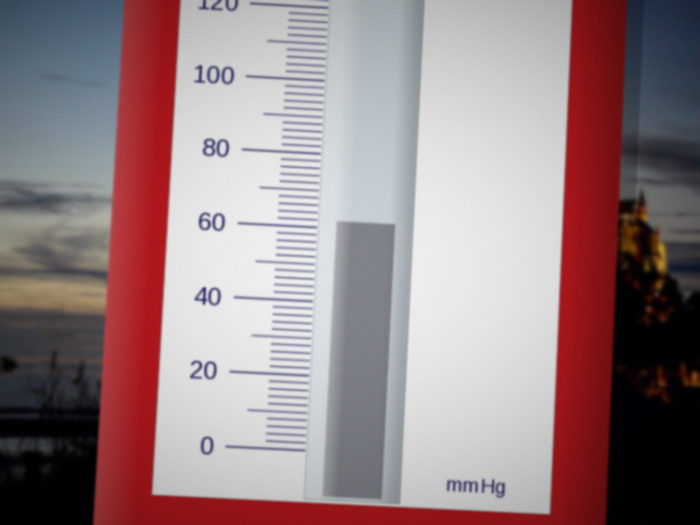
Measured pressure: 62 (mmHg)
